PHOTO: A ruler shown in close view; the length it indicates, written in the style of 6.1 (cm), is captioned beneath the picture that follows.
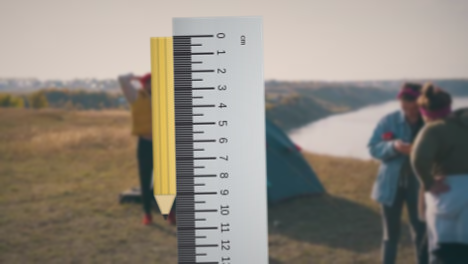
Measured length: 10.5 (cm)
